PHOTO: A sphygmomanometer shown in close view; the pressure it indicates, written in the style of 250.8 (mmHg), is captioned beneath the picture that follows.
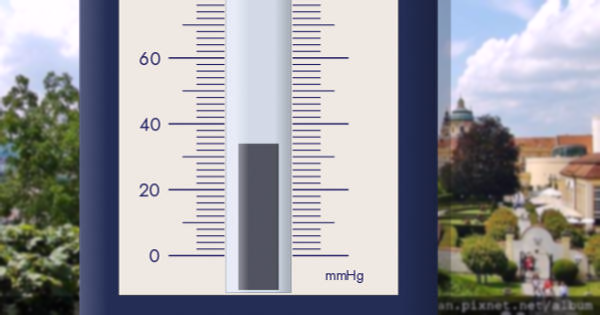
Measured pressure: 34 (mmHg)
